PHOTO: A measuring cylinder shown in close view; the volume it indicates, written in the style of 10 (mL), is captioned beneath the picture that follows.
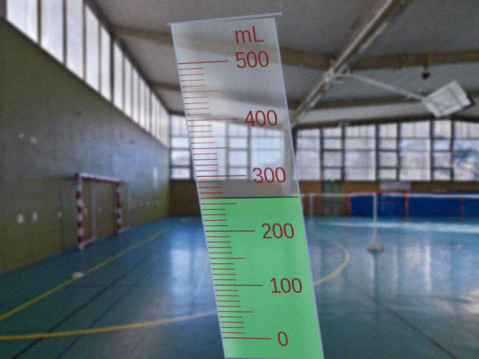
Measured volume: 260 (mL)
